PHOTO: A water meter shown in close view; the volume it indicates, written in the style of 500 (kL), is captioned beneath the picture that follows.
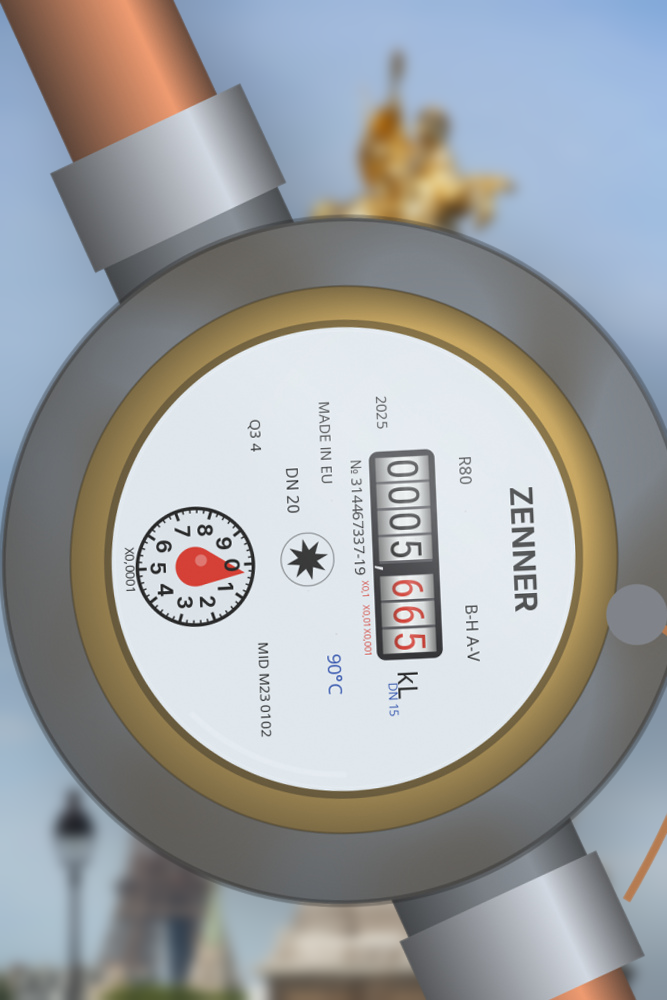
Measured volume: 5.6650 (kL)
